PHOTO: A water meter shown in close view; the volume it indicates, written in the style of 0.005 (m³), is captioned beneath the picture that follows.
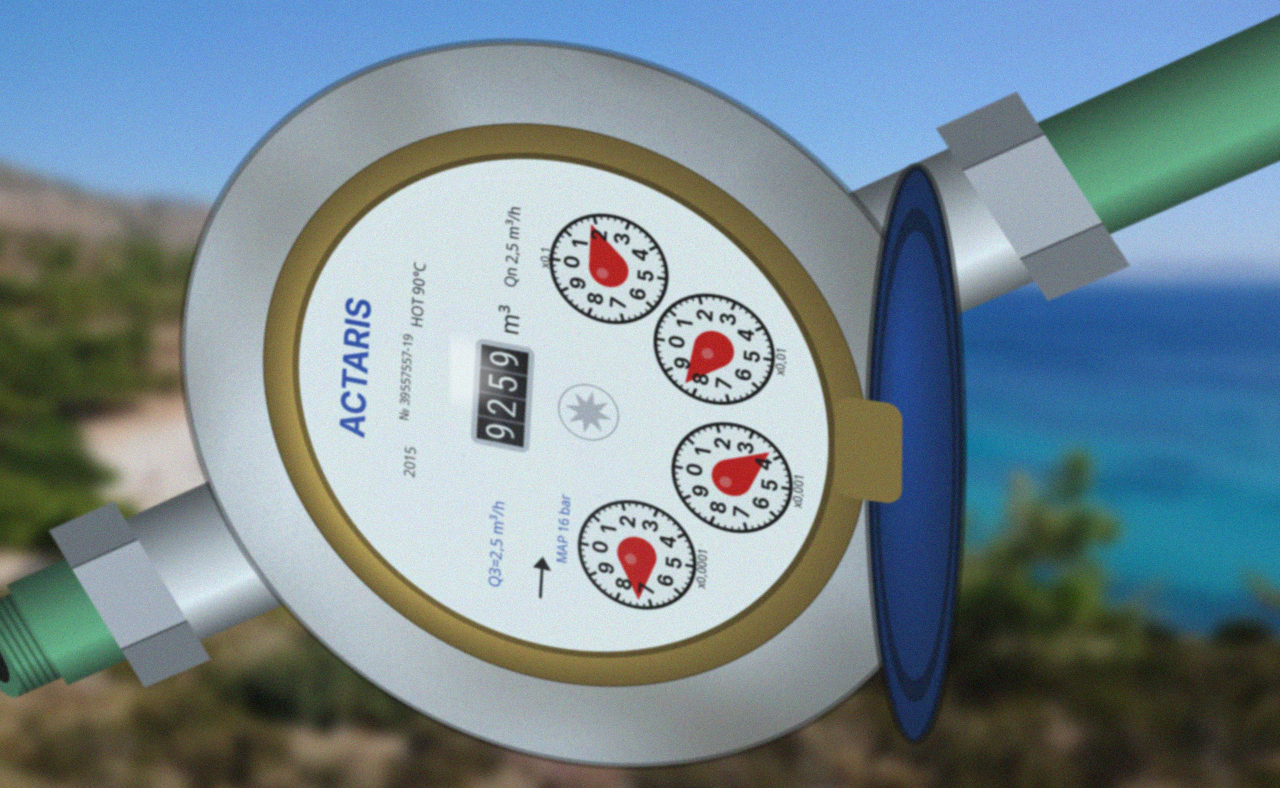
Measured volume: 9259.1837 (m³)
